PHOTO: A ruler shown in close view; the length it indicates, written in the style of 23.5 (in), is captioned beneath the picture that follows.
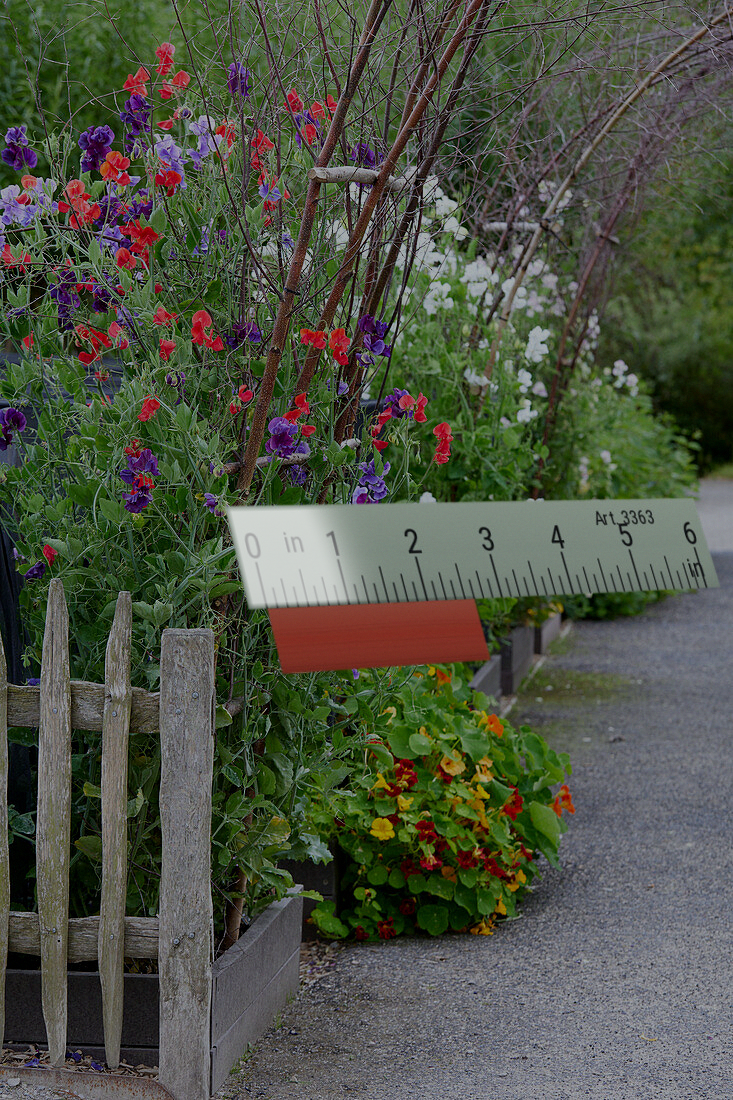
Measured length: 2.625 (in)
